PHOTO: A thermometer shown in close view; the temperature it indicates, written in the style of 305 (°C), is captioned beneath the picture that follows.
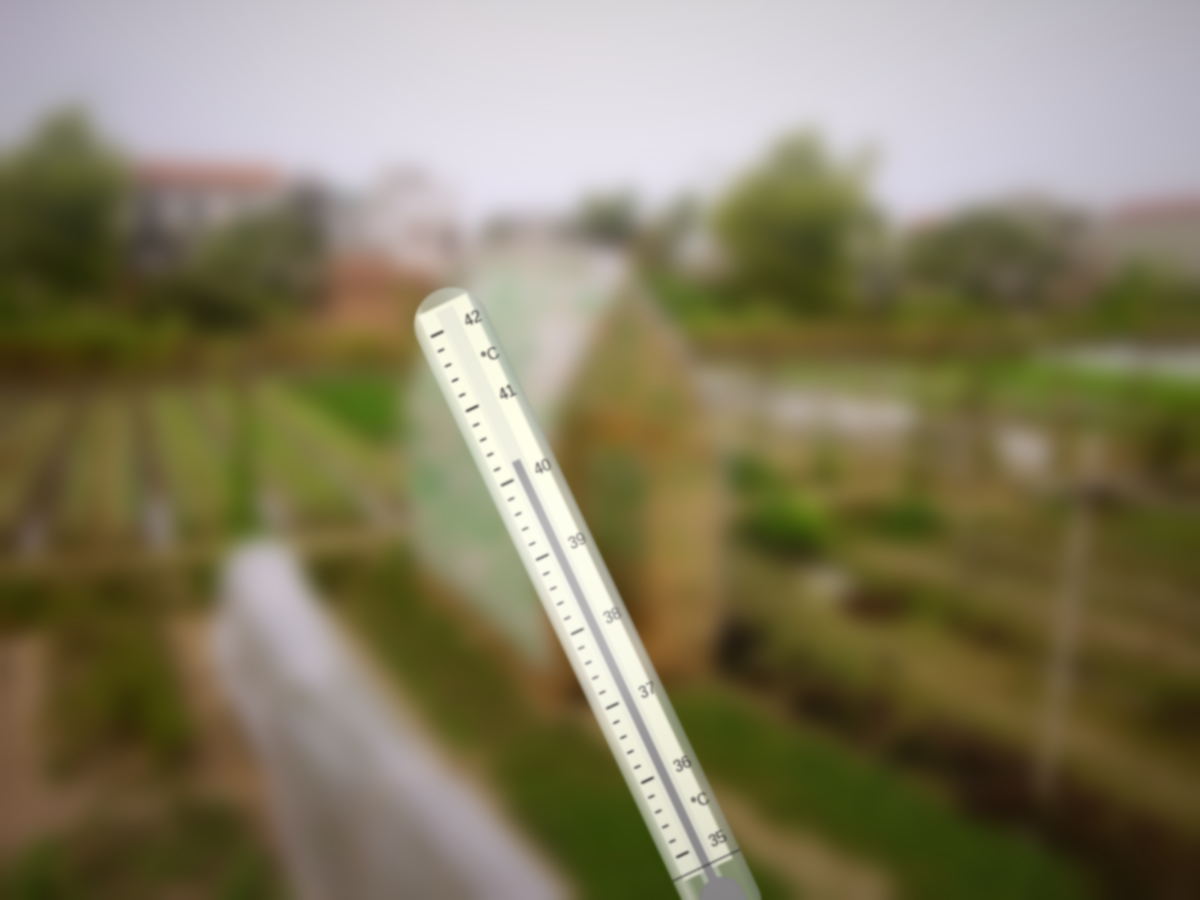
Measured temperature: 40.2 (°C)
